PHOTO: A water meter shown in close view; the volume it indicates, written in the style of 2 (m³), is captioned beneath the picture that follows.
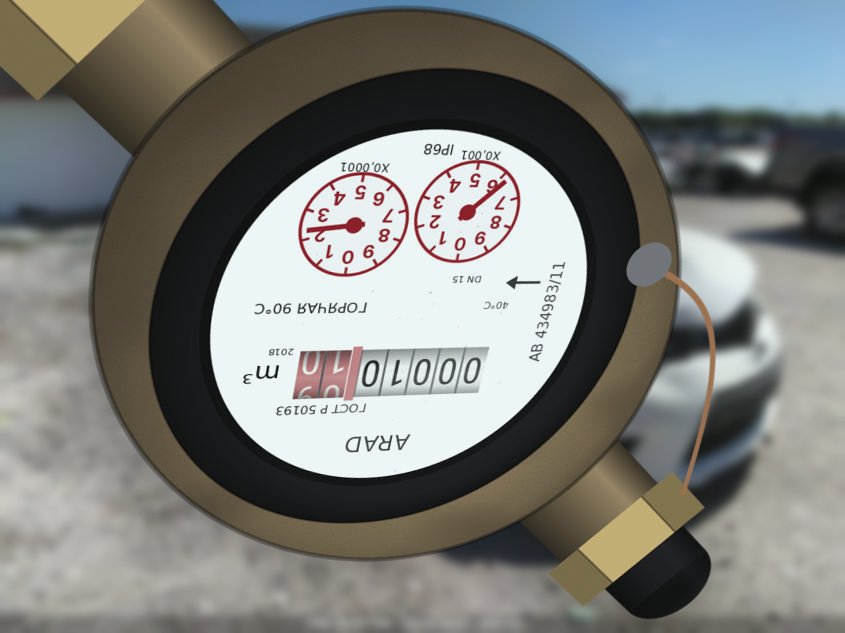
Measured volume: 10.0962 (m³)
